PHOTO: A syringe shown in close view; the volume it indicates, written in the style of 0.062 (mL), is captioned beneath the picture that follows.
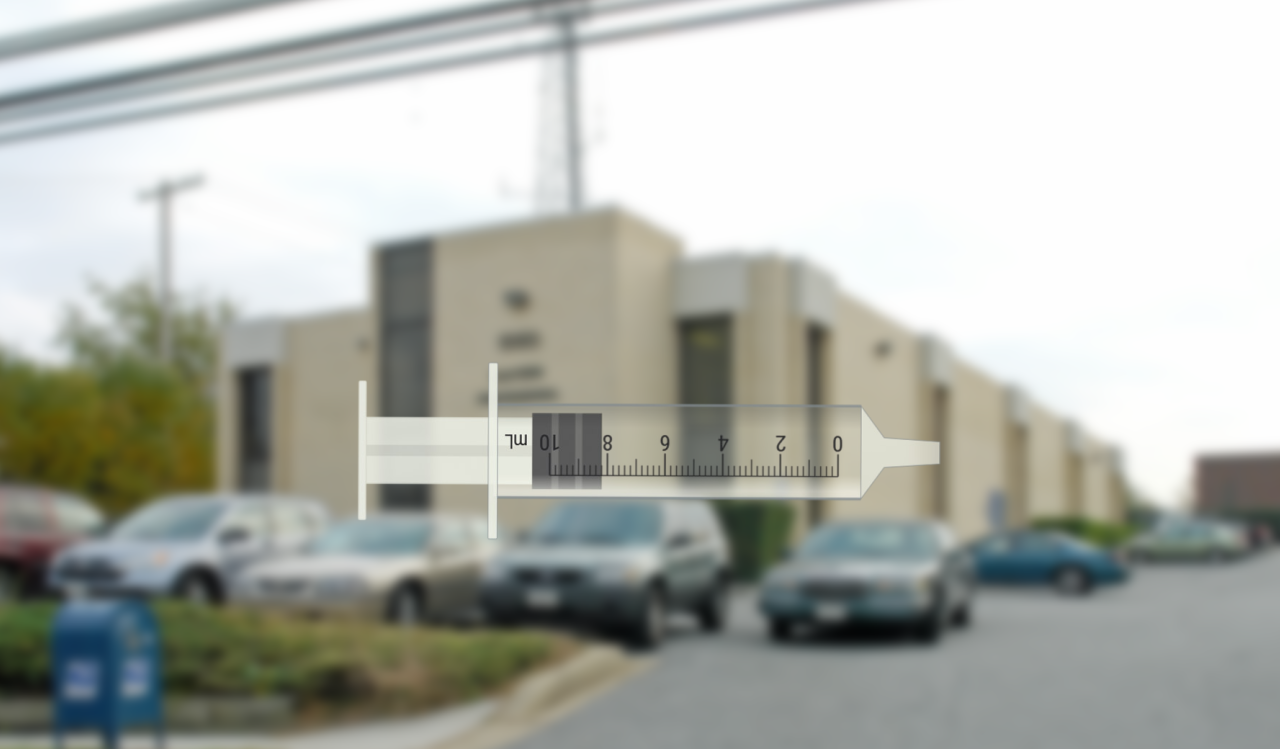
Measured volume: 8.2 (mL)
